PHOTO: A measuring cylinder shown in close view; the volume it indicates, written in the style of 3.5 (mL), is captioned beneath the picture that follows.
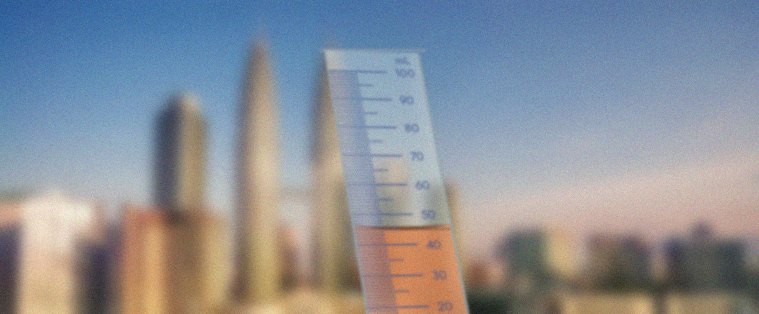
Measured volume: 45 (mL)
